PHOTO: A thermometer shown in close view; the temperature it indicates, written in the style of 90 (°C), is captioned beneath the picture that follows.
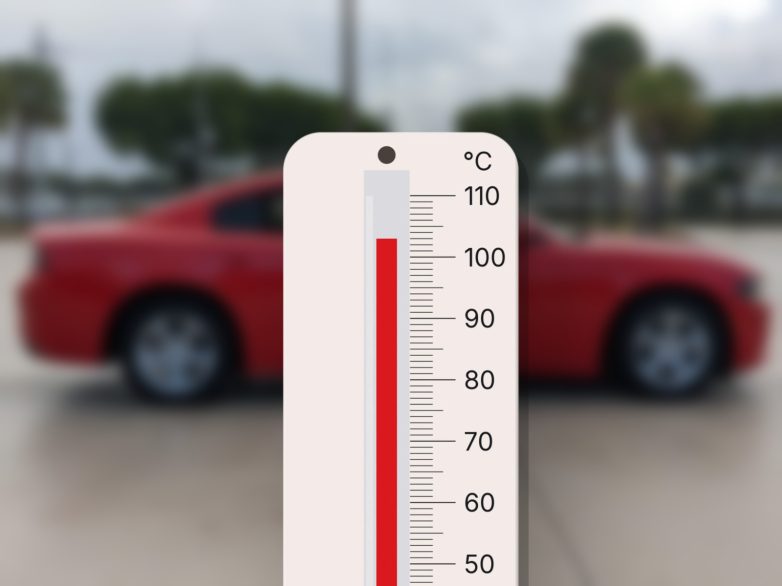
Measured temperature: 103 (°C)
